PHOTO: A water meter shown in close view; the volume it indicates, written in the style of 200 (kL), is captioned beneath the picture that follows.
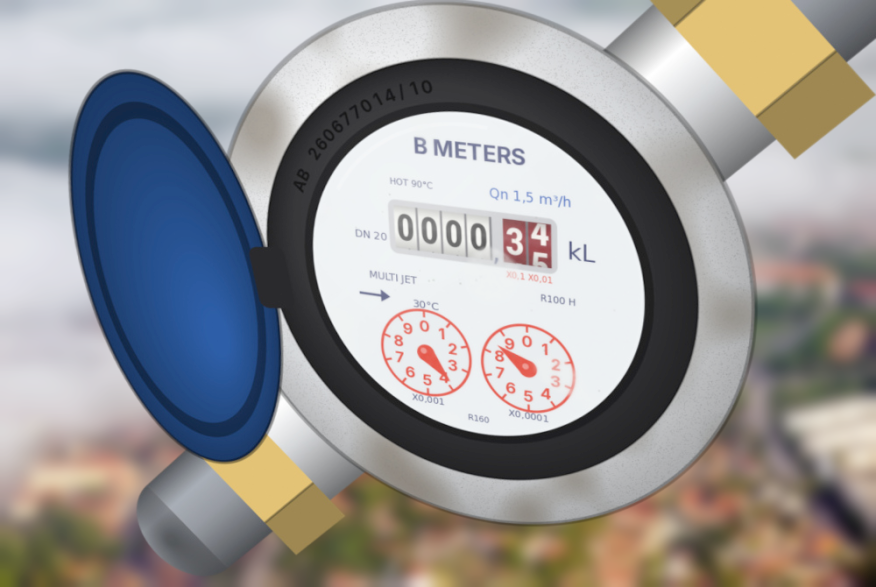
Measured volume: 0.3438 (kL)
